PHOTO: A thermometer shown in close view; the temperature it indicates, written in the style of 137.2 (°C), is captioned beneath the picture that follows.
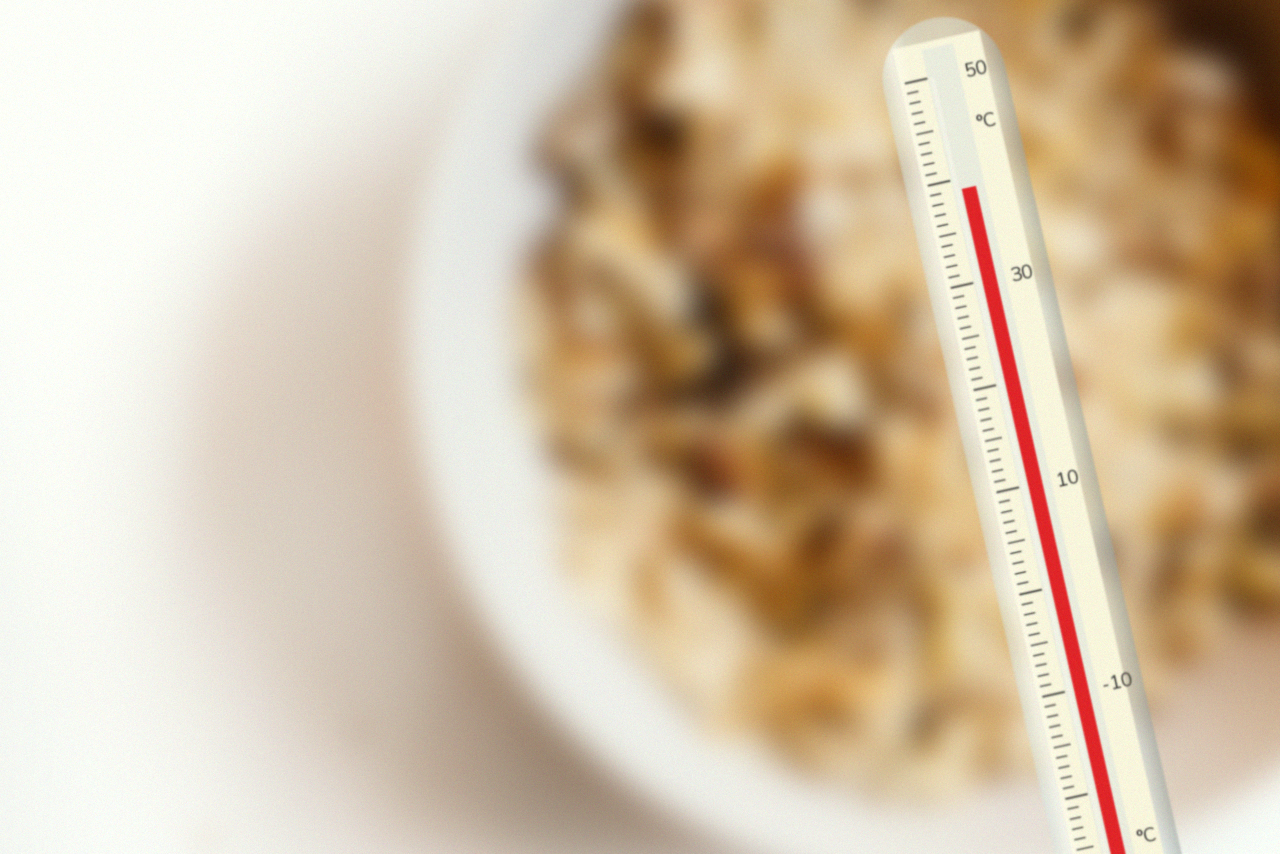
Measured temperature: 39 (°C)
